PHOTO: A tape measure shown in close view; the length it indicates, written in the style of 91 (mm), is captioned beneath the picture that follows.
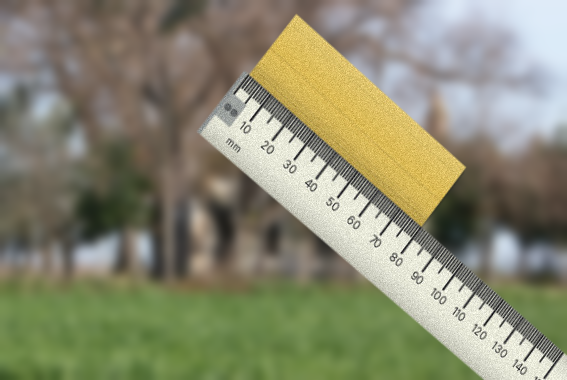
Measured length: 80 (mm)
